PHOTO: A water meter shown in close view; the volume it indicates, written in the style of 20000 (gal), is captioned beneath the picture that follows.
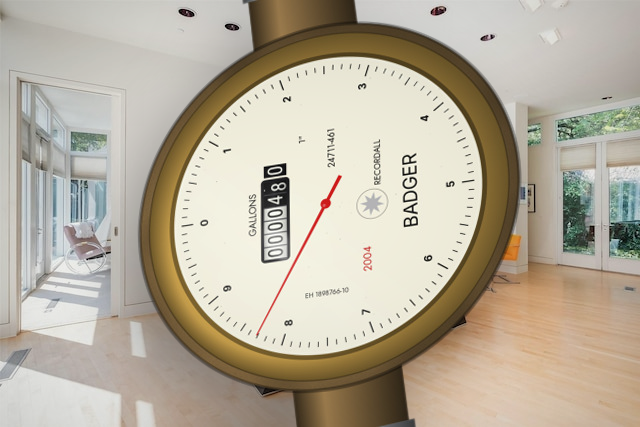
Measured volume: 478.3 (gal)
